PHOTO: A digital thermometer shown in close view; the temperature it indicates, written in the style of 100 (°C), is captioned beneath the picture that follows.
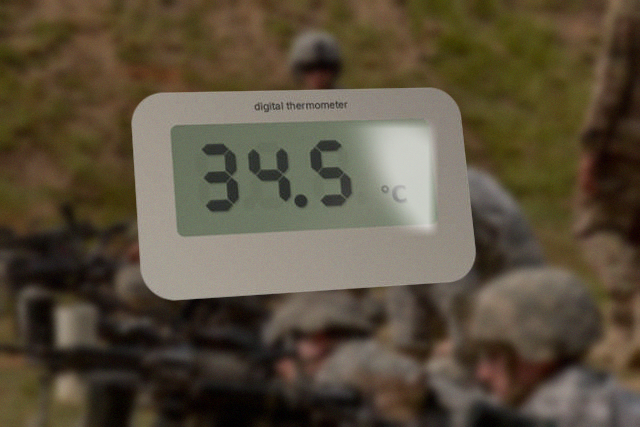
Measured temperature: 34.5 (°C)
